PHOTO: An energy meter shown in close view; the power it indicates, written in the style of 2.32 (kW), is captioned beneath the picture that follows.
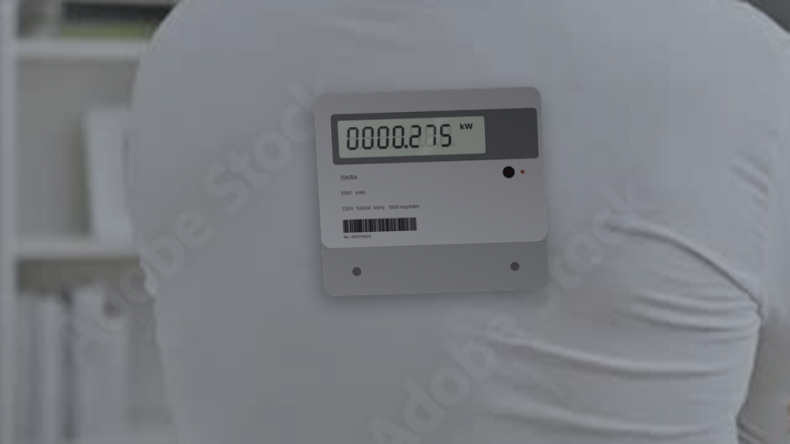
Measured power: 0.275 (kW)
